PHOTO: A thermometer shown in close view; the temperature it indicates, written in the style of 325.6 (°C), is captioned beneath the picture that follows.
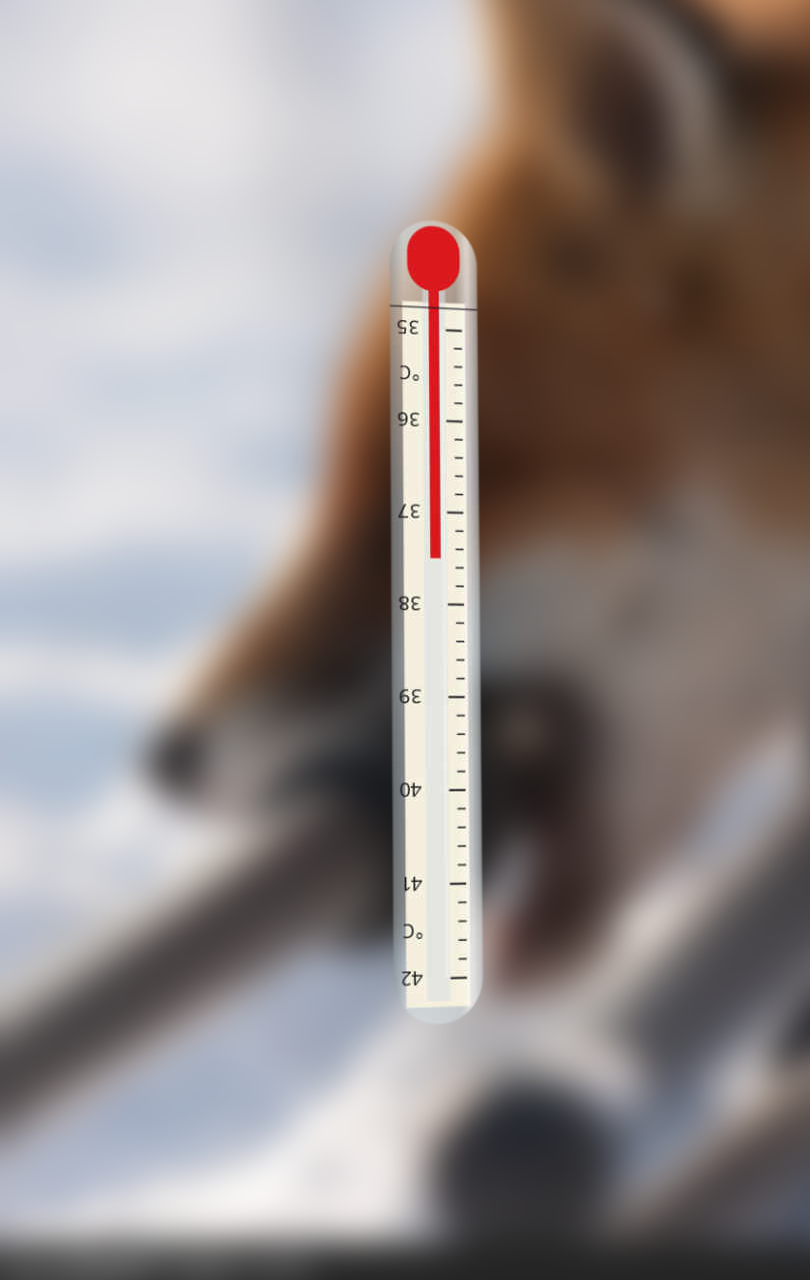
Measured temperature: 37.5 (°C)
